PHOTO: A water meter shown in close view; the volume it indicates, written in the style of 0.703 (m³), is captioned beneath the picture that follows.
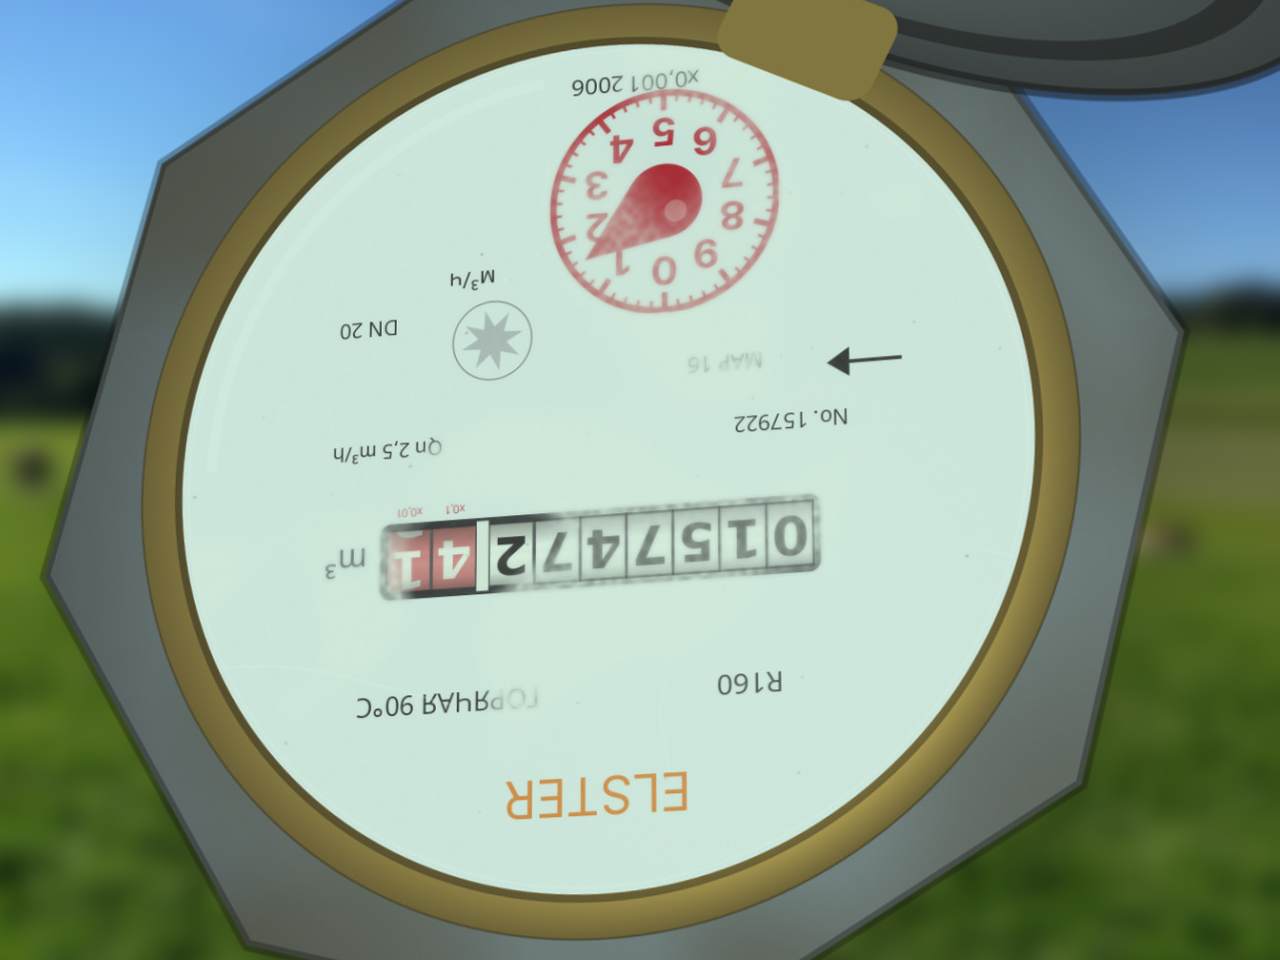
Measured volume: 157472.411 (m³)
